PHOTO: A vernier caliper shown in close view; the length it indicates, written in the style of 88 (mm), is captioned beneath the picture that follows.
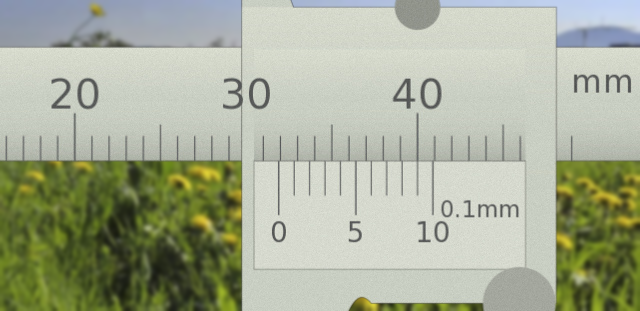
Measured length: 31.9 (mm)
